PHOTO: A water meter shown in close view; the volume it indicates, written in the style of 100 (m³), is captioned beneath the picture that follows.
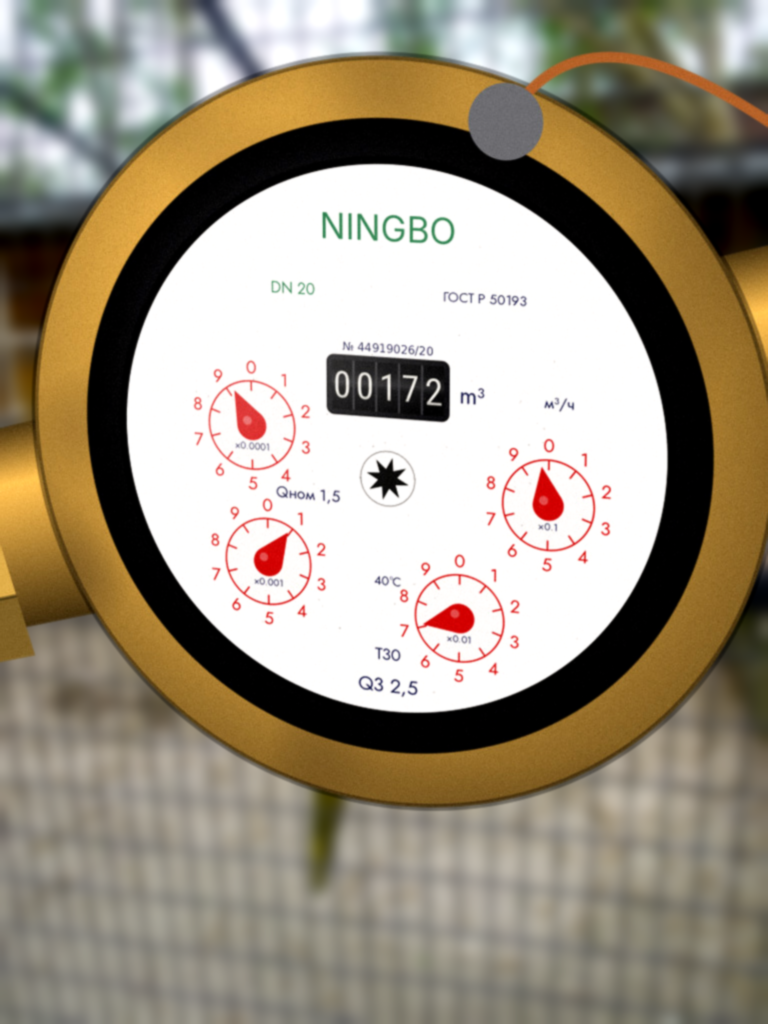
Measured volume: 171.9709 (m³)
